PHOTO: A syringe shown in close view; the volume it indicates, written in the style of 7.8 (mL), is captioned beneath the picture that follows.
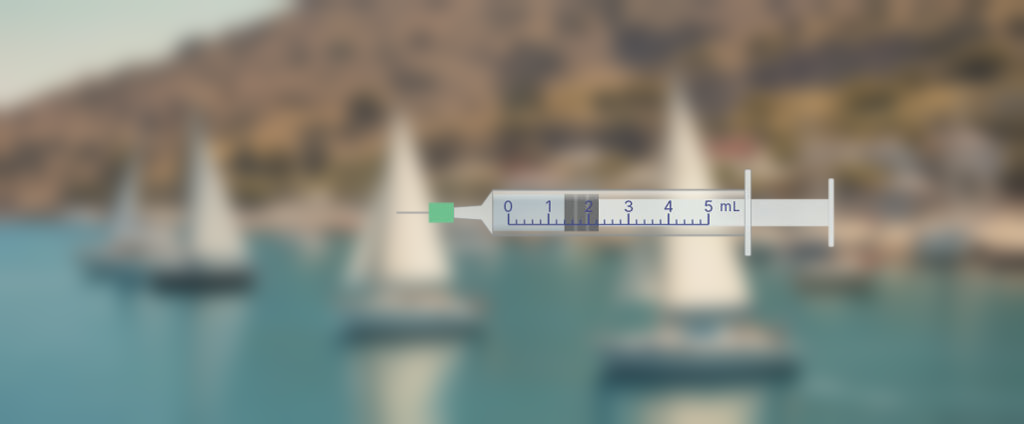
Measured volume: 1.4 (mL)
